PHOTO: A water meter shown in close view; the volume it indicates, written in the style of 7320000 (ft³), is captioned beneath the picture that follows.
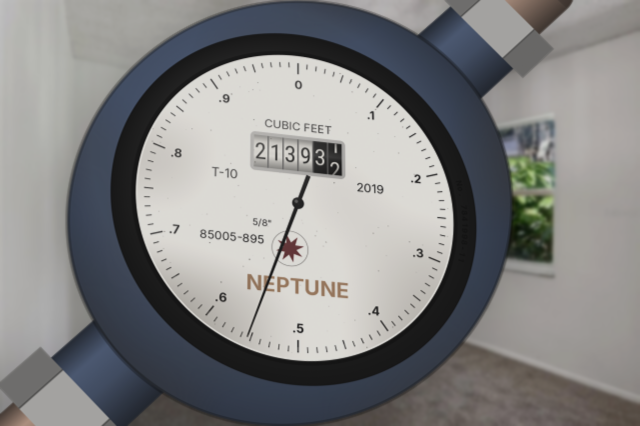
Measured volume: 213931.55 (ft³)
